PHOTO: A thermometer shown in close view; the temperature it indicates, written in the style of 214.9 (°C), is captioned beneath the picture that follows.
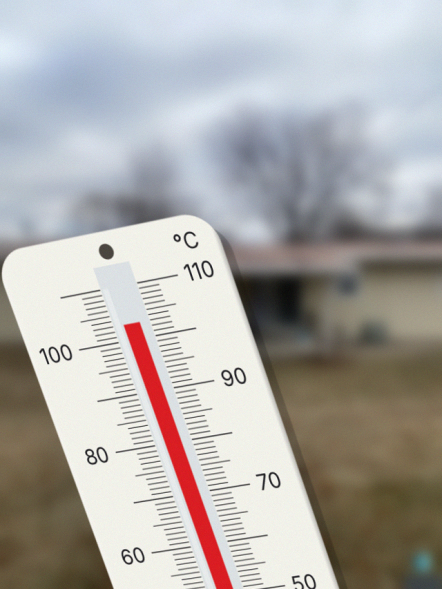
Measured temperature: 103 (°C)
